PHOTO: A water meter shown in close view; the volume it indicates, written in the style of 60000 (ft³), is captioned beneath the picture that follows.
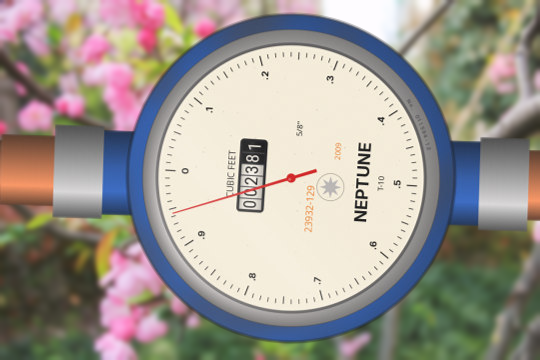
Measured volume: 2380.94 (ft³)
